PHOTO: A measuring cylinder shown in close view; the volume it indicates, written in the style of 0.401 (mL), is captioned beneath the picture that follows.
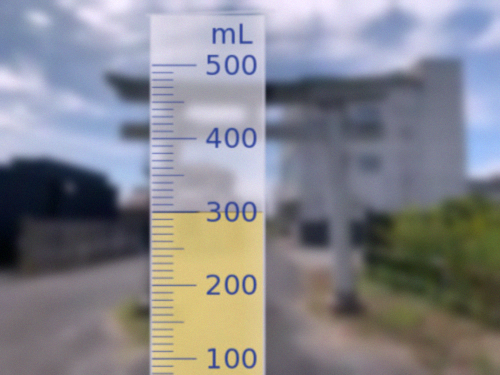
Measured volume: 300 (mL)
